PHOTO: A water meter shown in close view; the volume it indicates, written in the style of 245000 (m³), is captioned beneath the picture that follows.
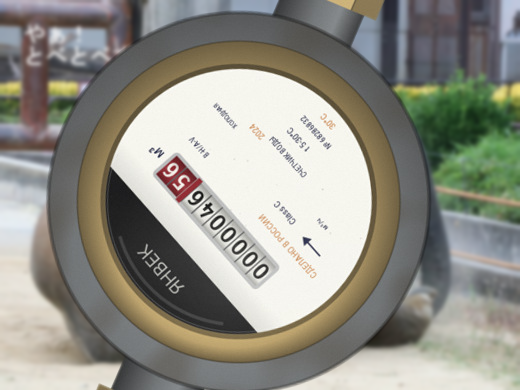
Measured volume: 46.56 (m³)
